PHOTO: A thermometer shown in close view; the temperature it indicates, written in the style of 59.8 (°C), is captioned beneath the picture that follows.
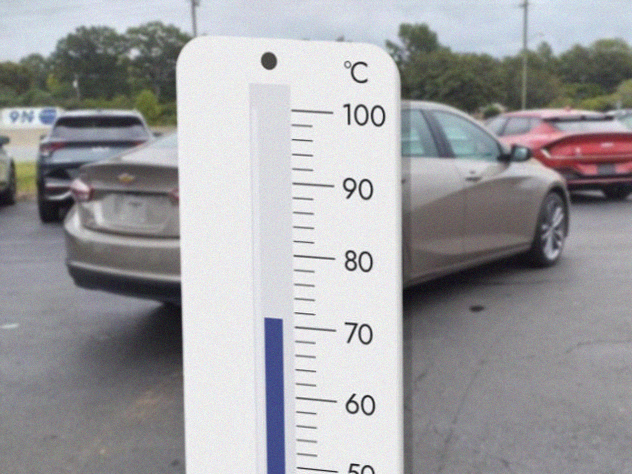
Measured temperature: 71 (°C)
